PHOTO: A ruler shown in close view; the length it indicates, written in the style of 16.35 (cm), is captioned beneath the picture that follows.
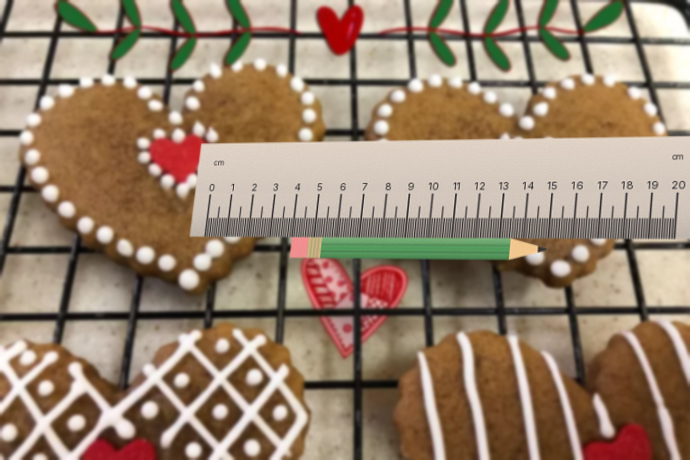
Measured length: 11 (cm)
